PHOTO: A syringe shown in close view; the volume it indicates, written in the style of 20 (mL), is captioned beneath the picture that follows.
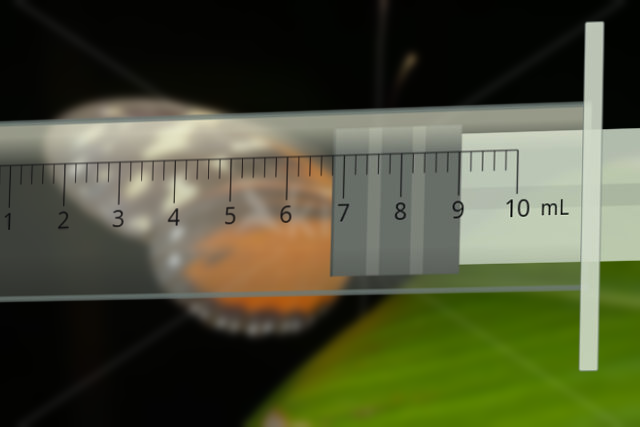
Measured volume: 6.8 (mL)
